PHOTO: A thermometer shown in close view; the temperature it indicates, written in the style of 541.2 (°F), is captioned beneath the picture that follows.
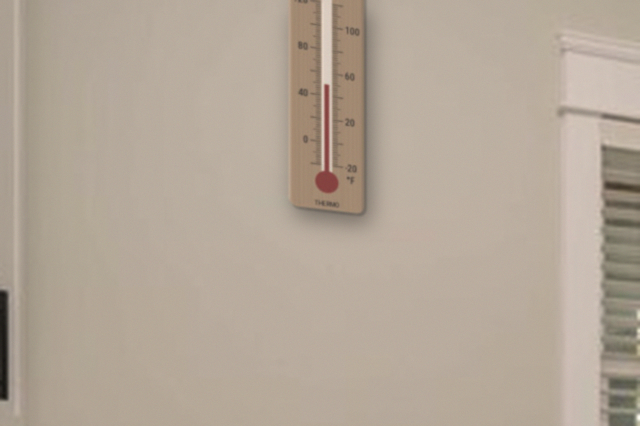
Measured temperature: 50 (°F)
